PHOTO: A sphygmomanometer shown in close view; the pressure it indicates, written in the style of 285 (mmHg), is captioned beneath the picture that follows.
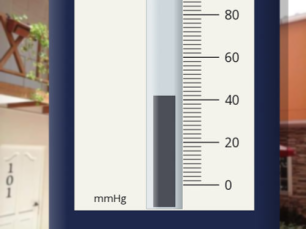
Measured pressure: 42 (mmHg)
